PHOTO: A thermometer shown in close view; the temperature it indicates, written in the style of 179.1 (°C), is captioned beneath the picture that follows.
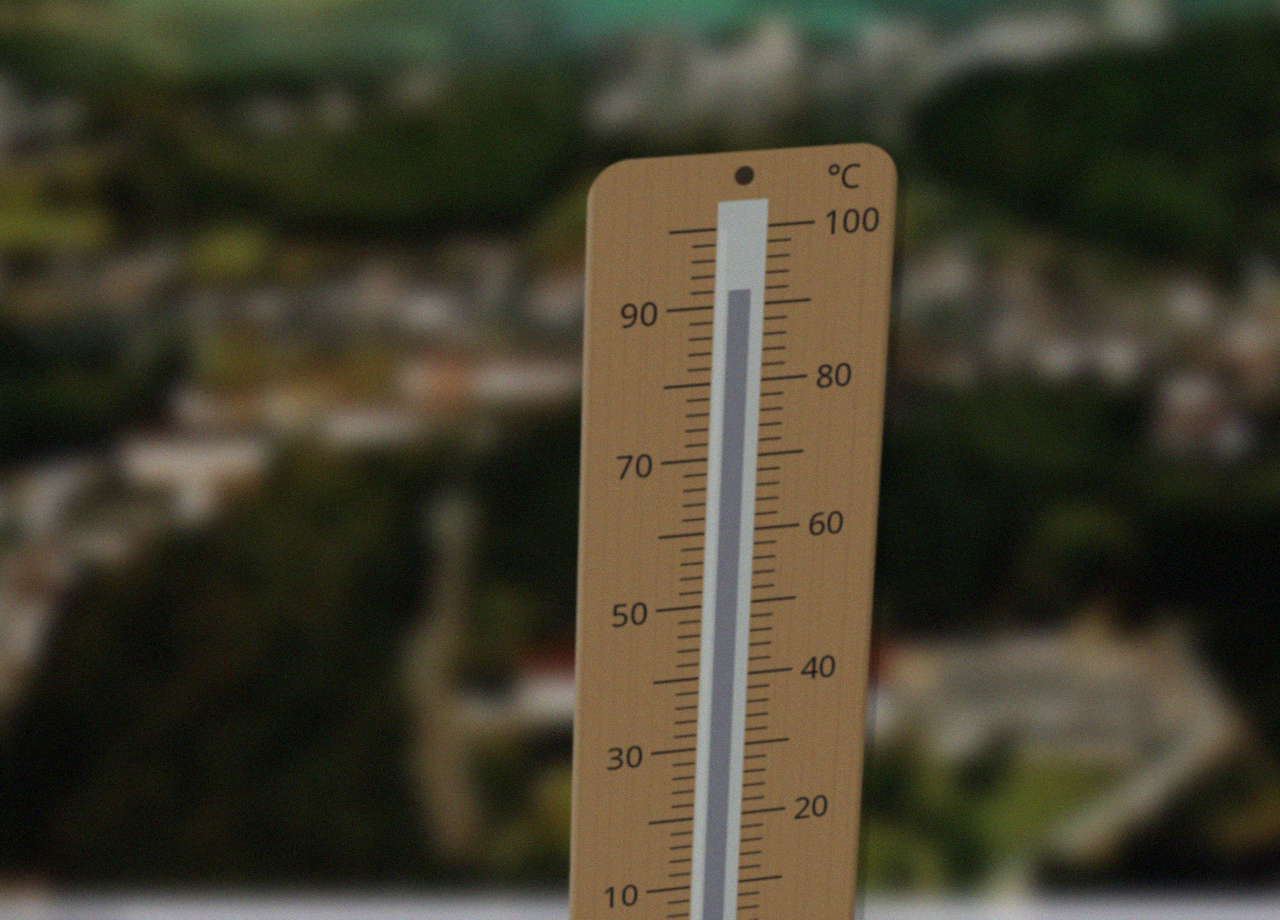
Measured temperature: 92 (°C)
